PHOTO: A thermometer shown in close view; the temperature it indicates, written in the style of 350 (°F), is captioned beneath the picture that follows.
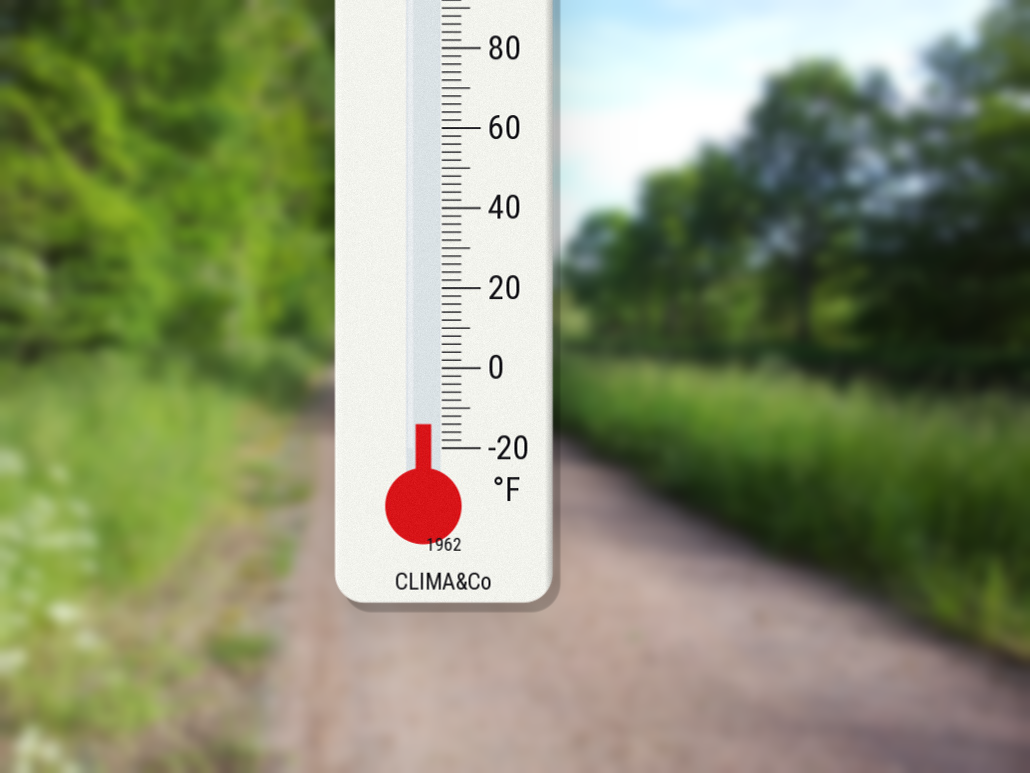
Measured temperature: -14 (°F)
